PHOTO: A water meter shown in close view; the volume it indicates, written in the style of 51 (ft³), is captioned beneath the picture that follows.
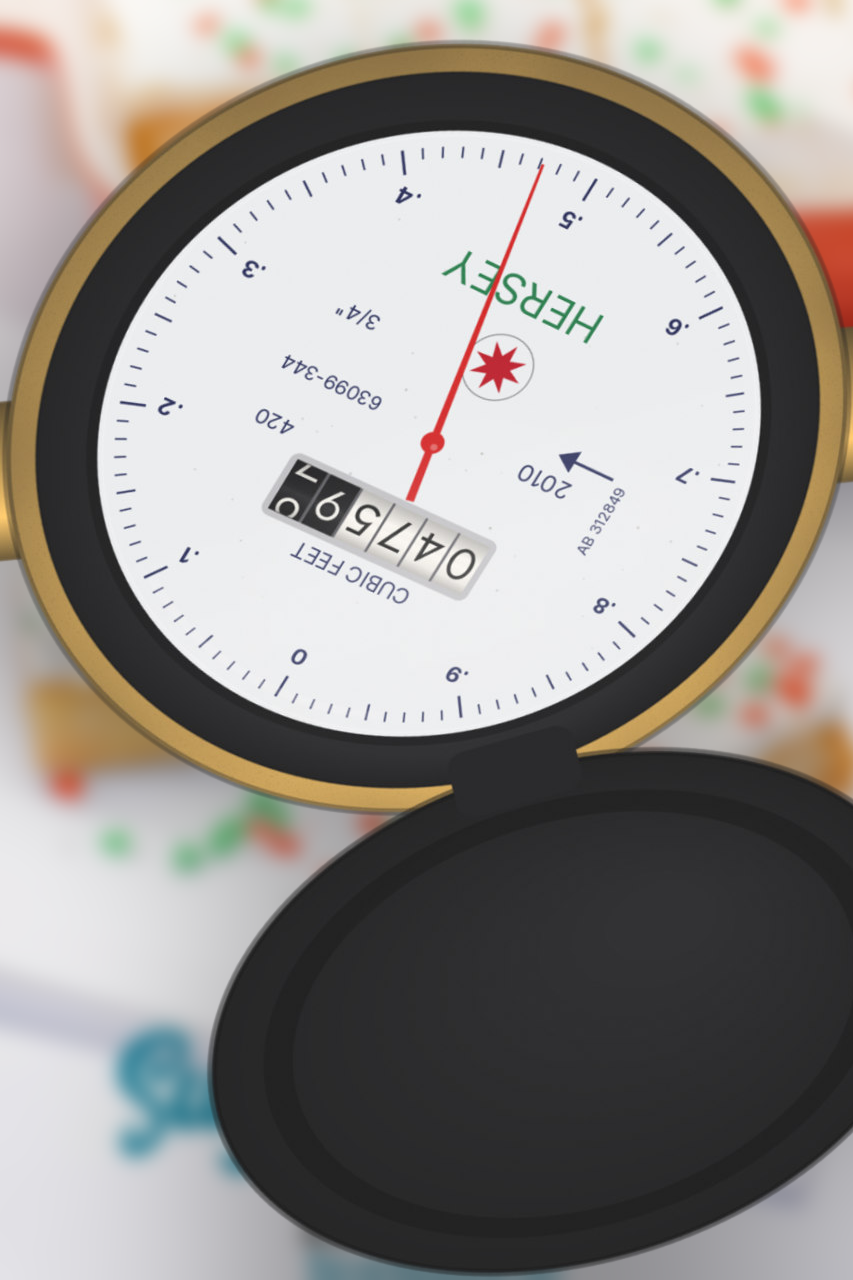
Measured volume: 47596.47 (ft³)
